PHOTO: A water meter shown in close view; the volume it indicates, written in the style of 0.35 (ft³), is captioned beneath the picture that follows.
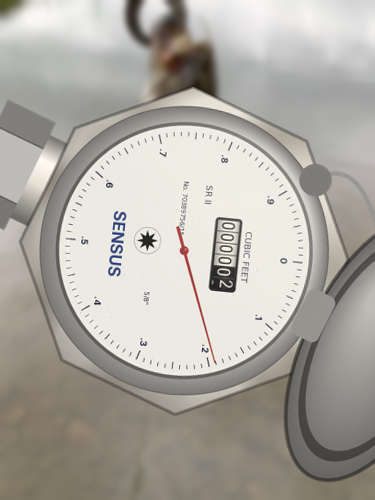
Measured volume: 2.19 (ft³)
